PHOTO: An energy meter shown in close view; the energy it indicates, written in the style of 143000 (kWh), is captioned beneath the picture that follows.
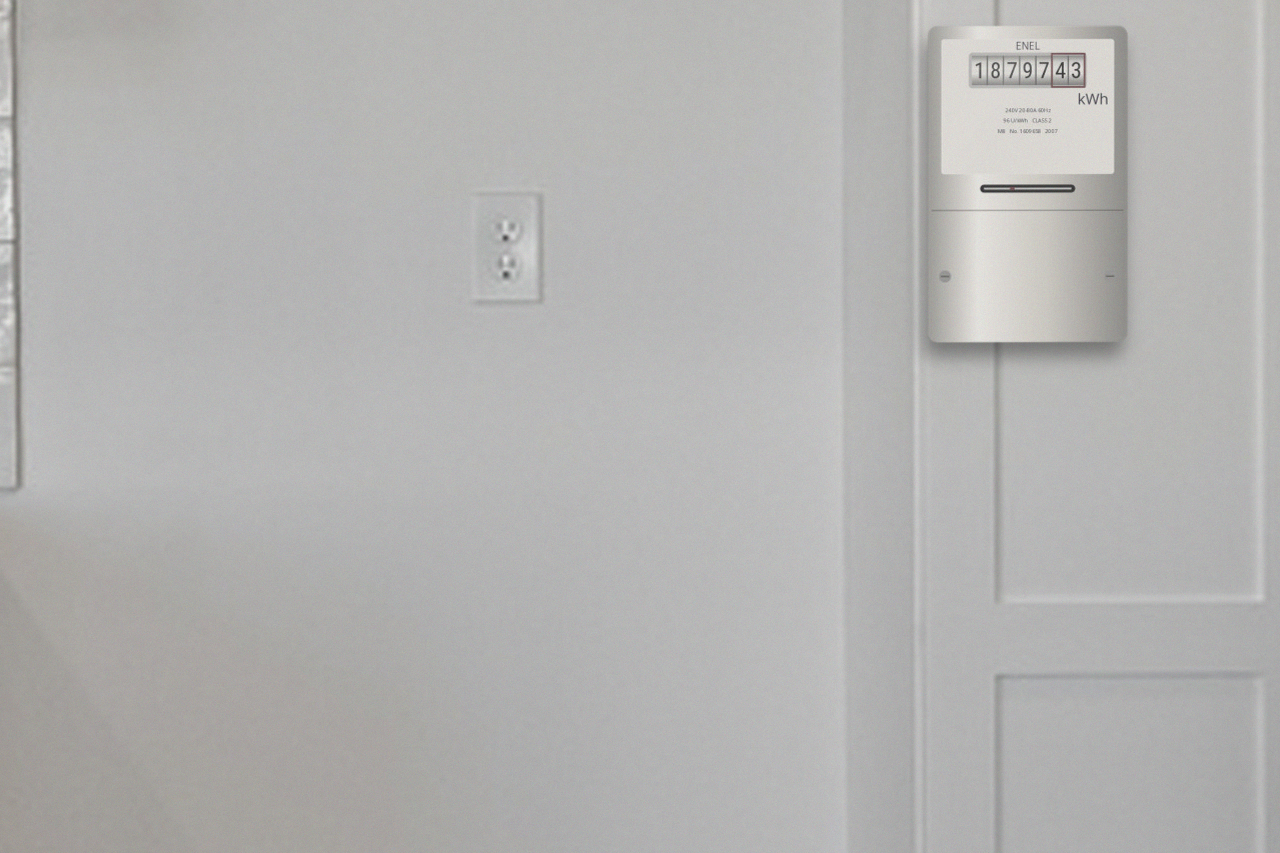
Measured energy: 18797.43 (kWh)
